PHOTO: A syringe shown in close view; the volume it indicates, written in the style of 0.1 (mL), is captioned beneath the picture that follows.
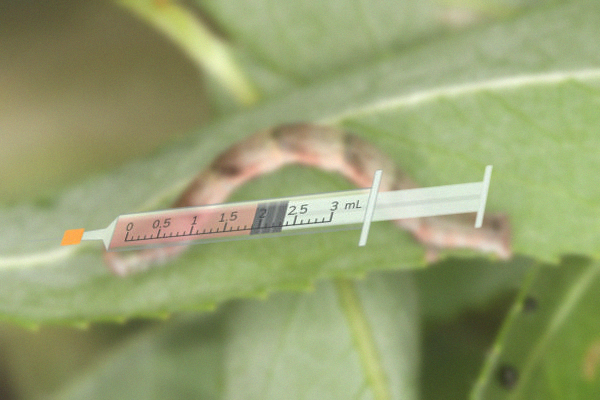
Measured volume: 1.9 (mL)
